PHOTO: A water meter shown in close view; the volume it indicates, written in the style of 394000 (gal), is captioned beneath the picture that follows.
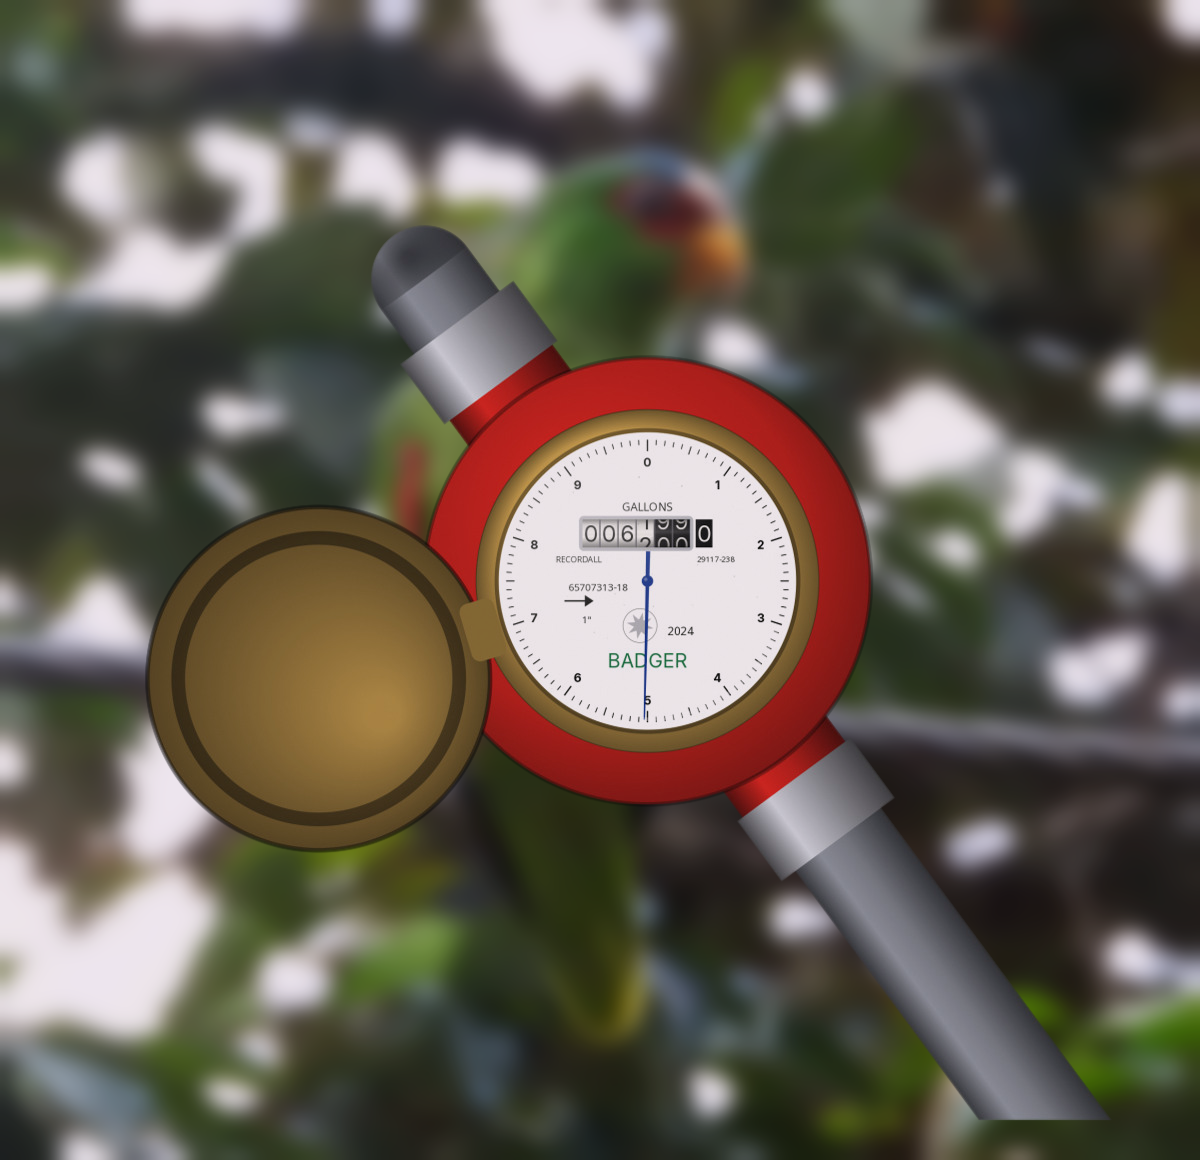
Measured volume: 61995.0 (gal)
